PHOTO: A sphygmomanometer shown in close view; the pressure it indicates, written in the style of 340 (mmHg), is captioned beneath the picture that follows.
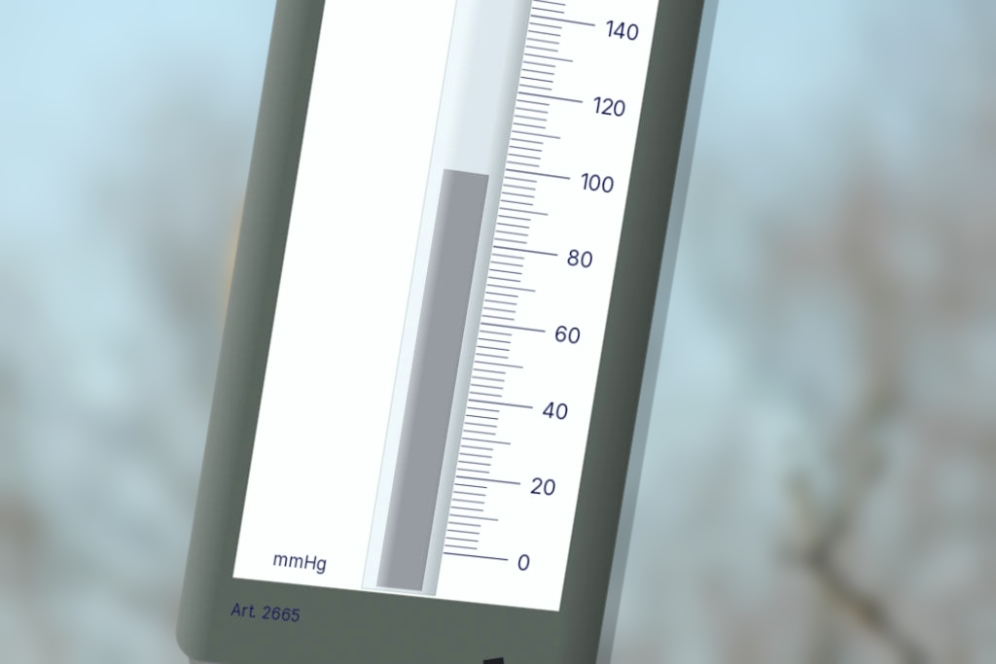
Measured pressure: 98 (mmHg)
